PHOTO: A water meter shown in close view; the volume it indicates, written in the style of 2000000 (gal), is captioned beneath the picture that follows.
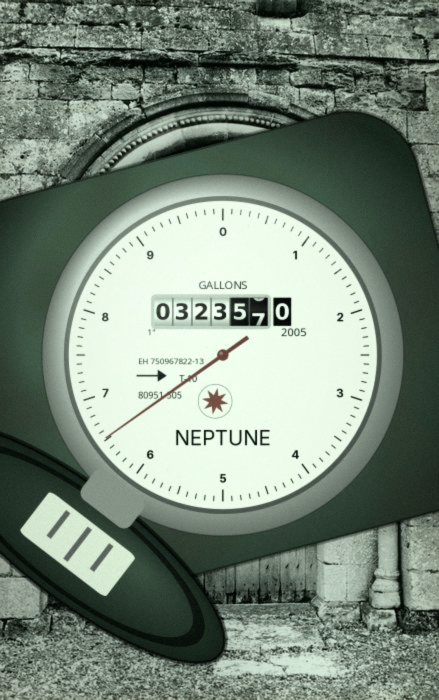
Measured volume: 323566.5 (gal)
